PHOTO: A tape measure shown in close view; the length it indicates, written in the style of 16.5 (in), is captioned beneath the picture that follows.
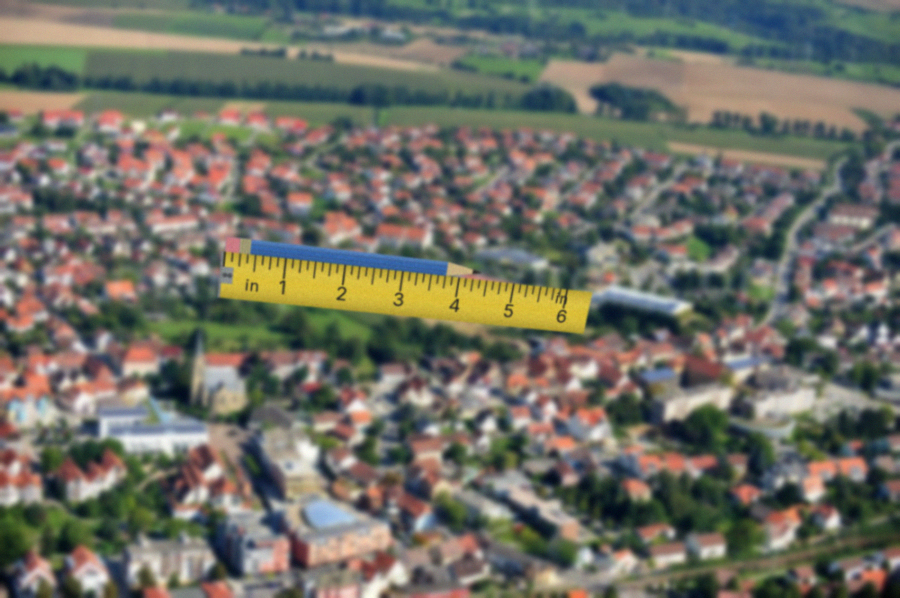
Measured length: 4.375 (in)
